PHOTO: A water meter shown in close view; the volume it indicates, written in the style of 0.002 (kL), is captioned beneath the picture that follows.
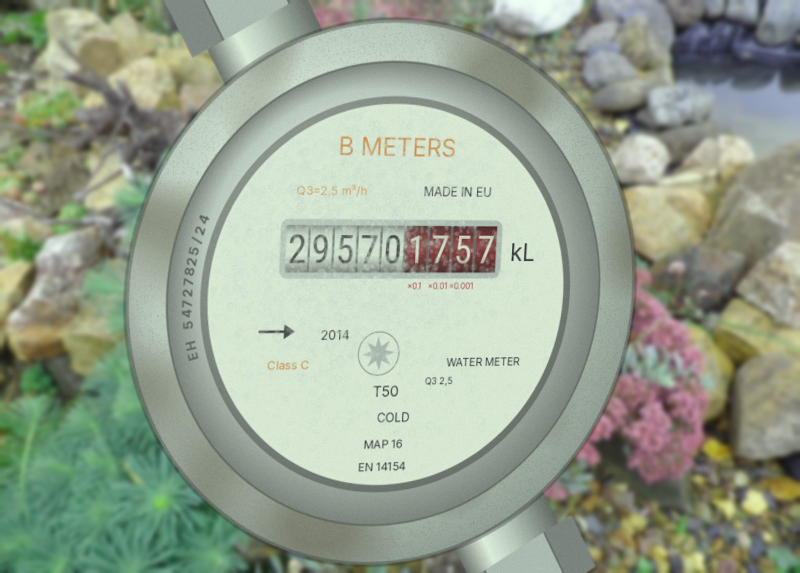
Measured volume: 29570.1757 (kL)
